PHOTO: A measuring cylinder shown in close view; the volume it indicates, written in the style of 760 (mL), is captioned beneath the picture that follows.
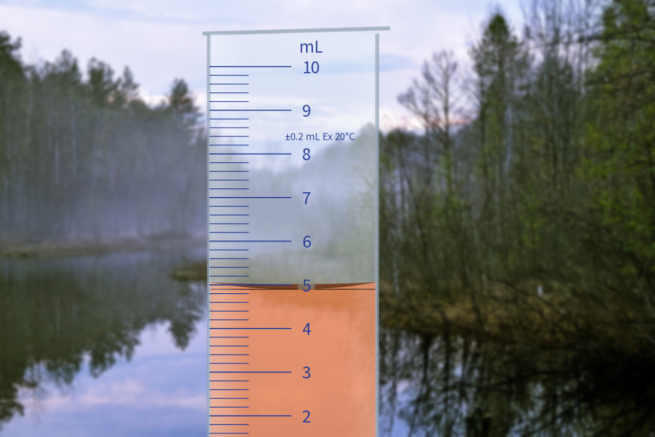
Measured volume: 4.9 (mL)
